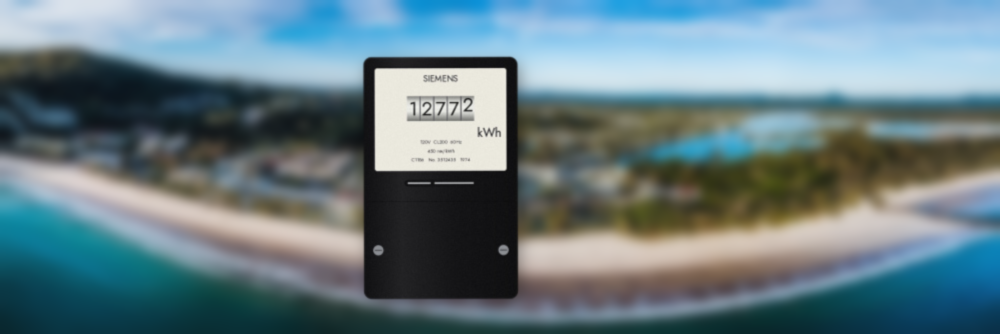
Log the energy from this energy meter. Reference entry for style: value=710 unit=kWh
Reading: value=12772 unit=kWh
